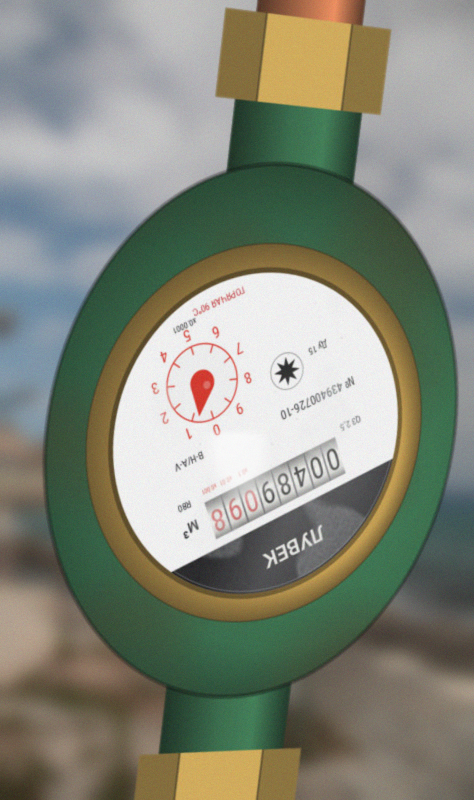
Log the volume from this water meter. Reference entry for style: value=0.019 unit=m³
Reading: value=489.0980 unit=m³
